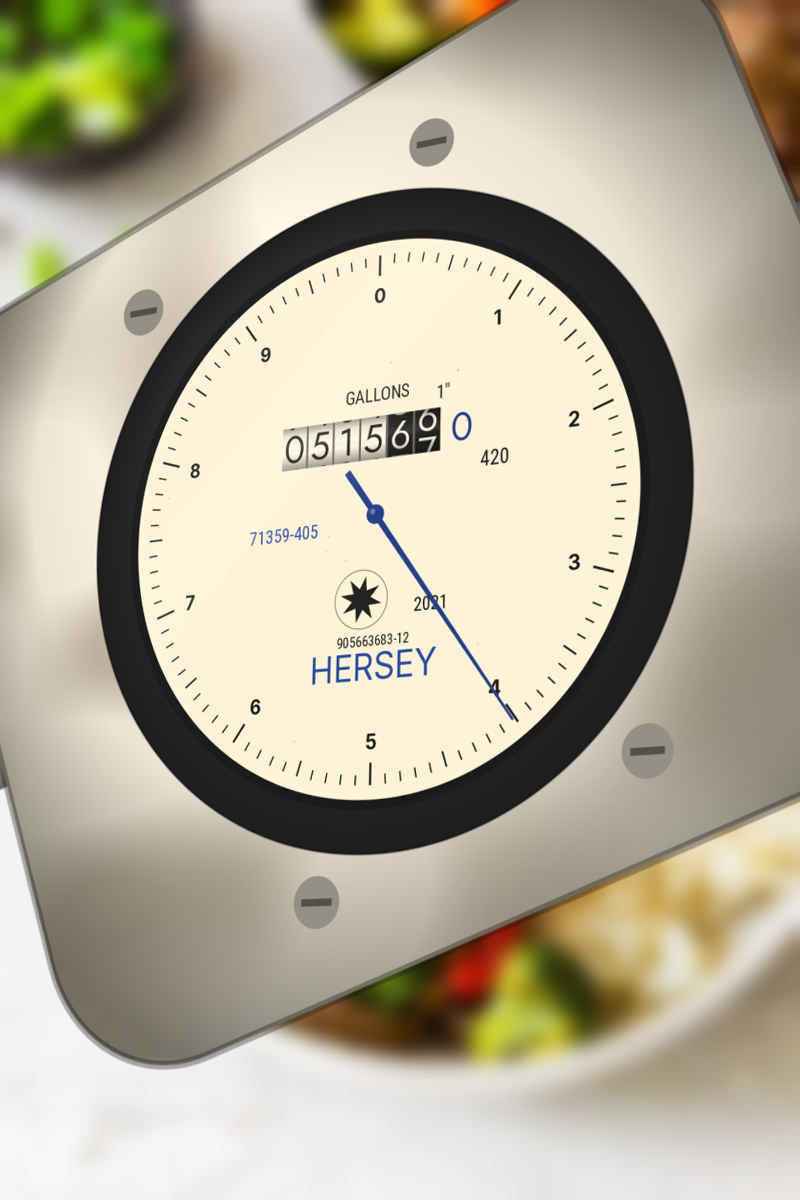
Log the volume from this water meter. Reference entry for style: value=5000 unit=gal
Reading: value=515664.0 unit=gal
